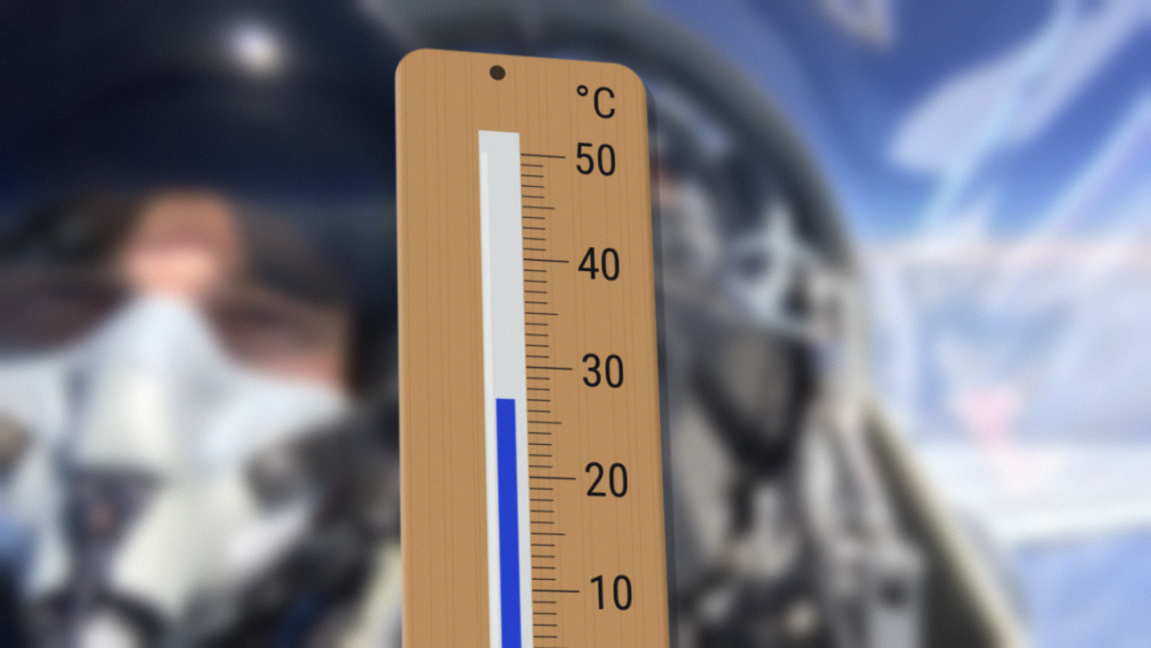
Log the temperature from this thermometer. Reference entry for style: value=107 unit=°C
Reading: value=27 unit=°C
